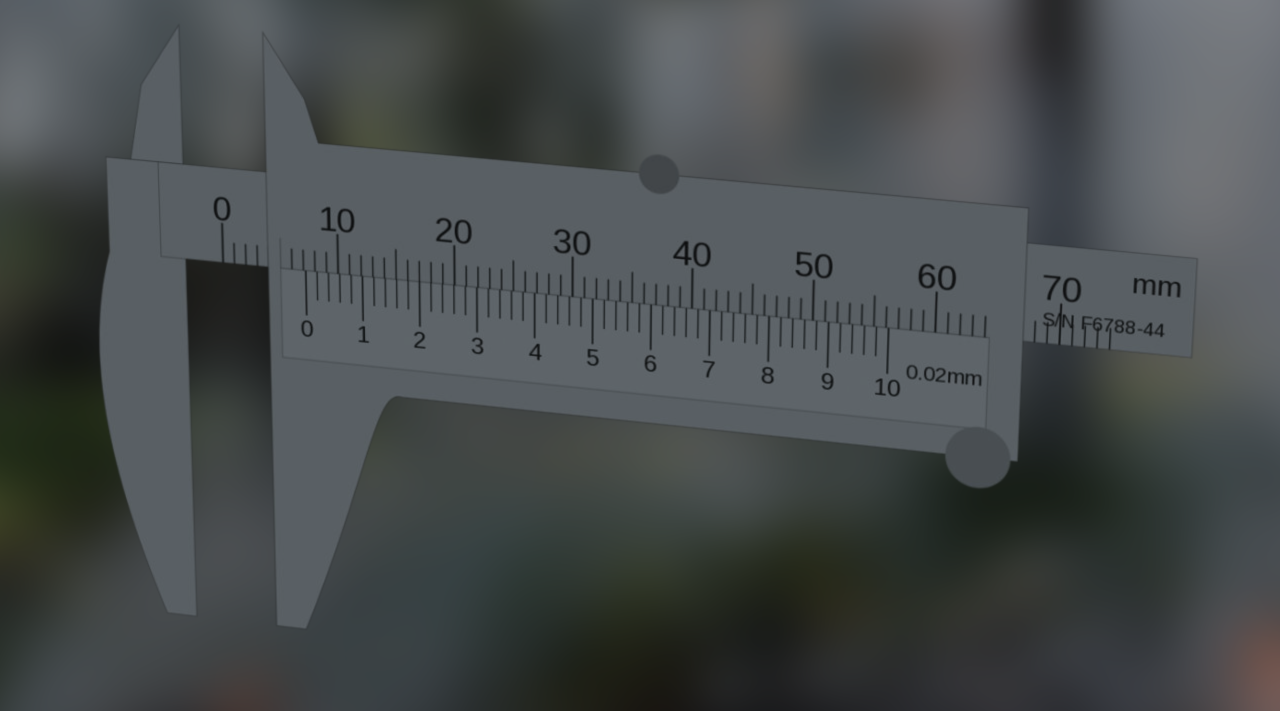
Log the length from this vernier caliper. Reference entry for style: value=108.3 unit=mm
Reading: value=7.2 unit=mm
